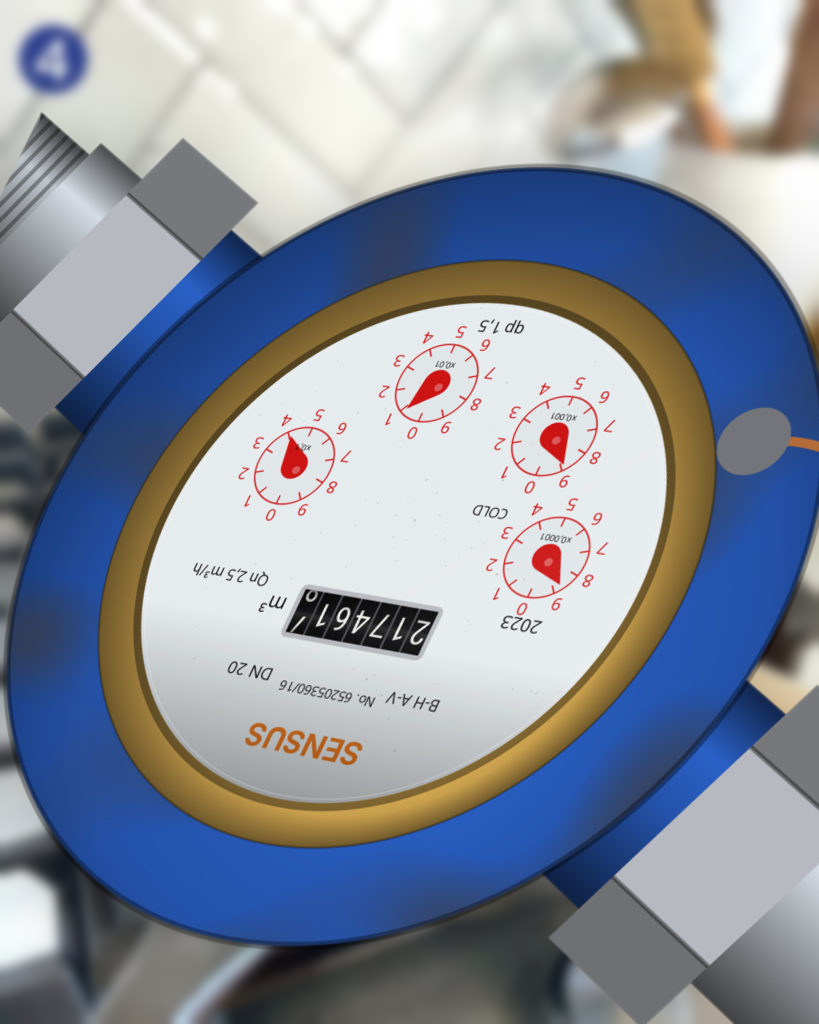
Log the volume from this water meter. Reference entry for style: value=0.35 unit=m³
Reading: value=2174617.4088 unit=m³
